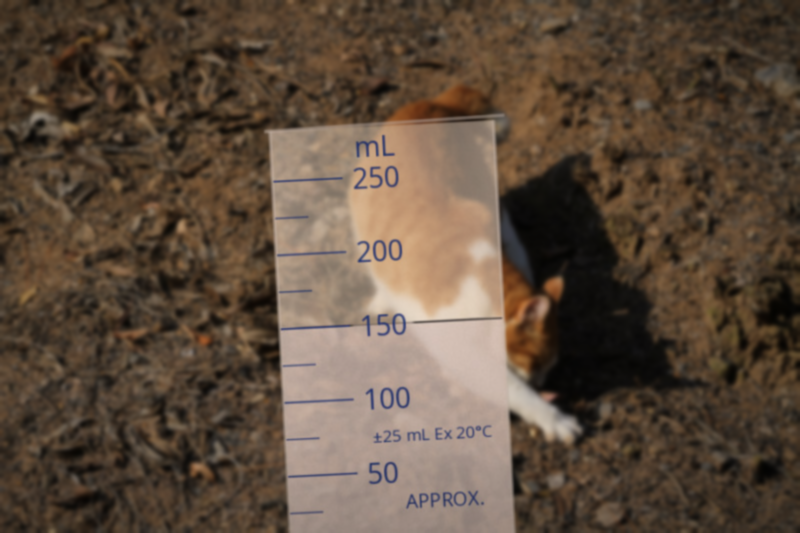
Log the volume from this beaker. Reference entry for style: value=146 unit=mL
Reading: value=150 unit=mL
